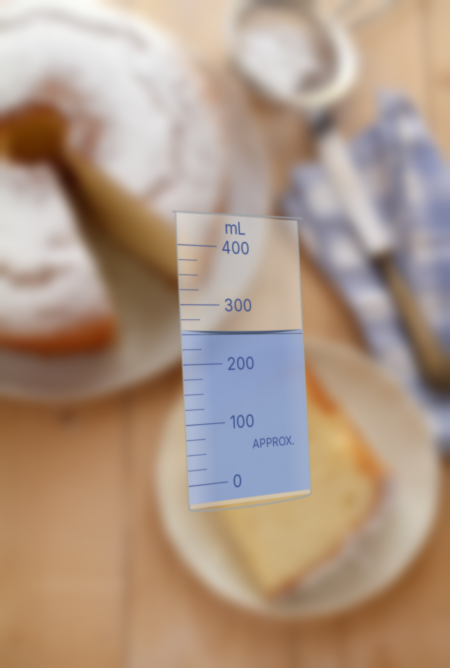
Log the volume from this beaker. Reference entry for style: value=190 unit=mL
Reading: value=250 unit=mL
